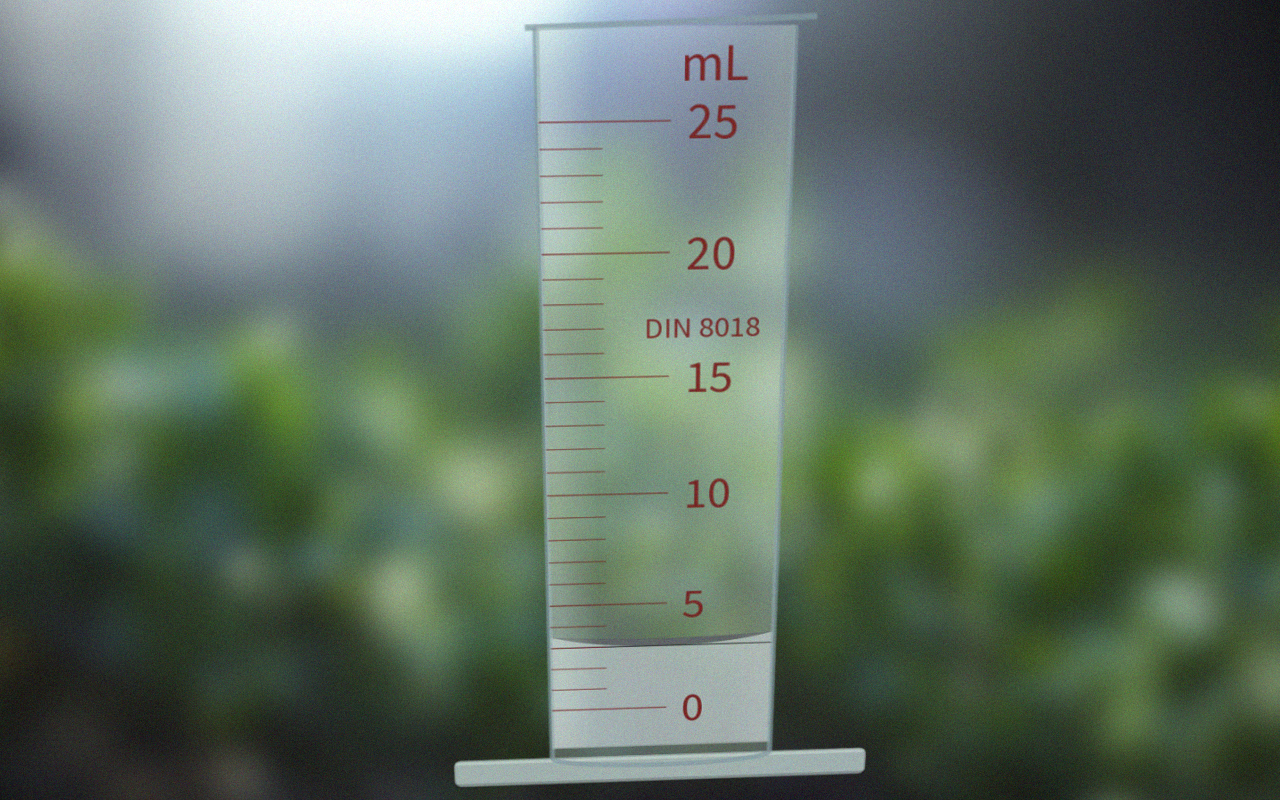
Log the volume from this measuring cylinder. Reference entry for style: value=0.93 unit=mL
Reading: value=3 unit=mL
